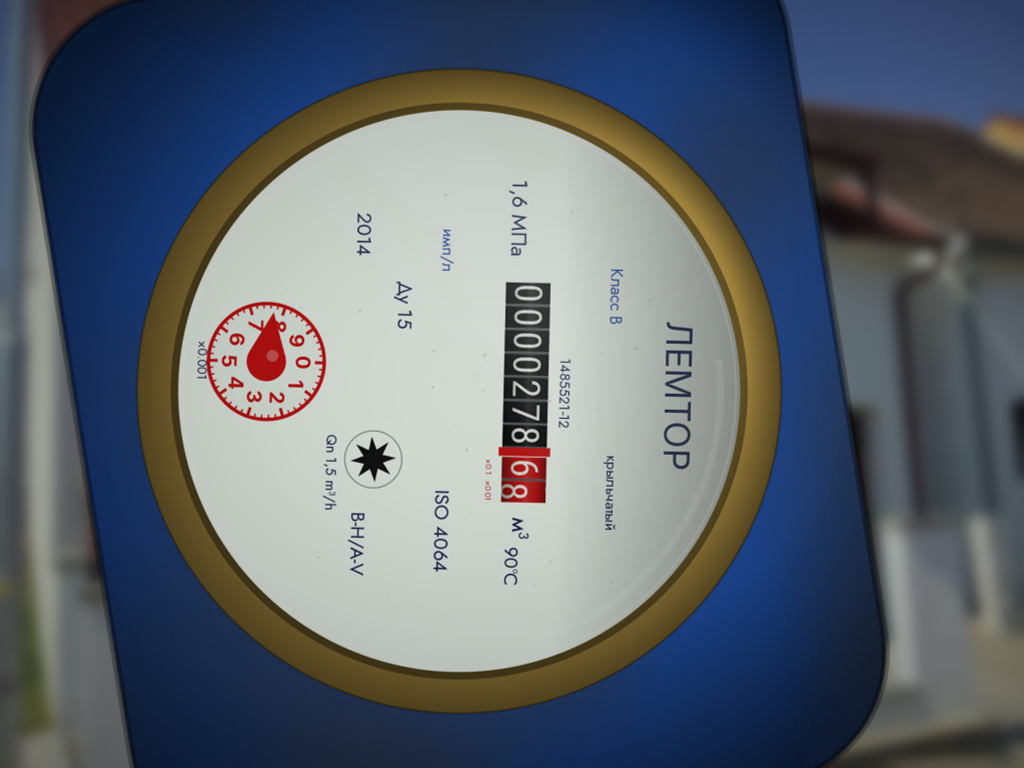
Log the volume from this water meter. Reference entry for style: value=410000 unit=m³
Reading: value=278.677 unit=m³
